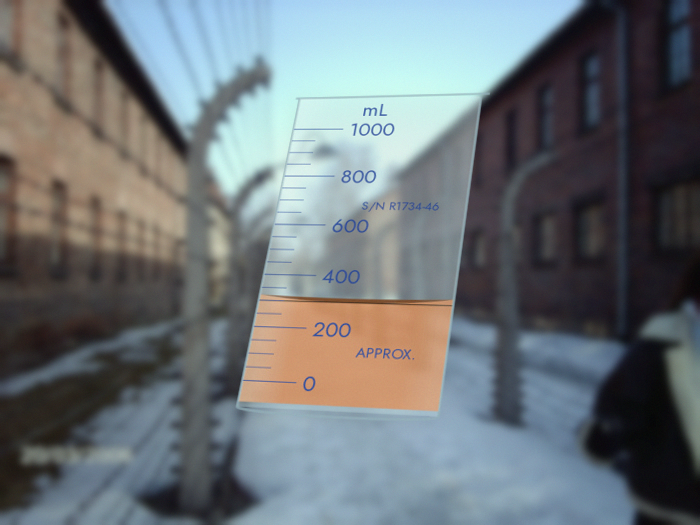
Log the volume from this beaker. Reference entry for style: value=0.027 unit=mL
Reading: value=300 unit=mL
